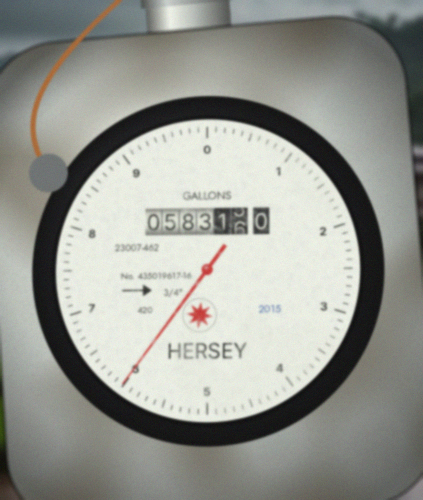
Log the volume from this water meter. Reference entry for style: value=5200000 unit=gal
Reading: value=583156.0 unit=gal
